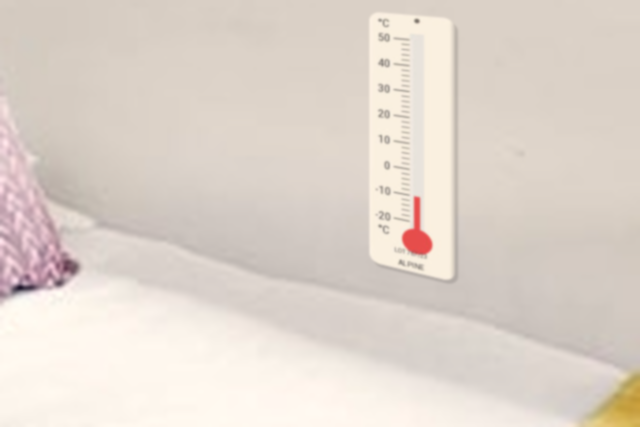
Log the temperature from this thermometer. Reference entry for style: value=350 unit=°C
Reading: value=-10 unit=°C
